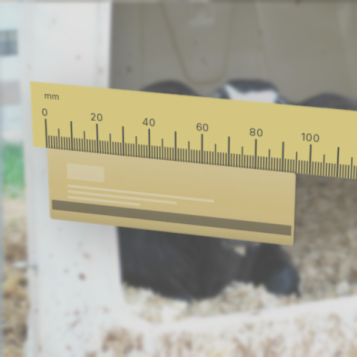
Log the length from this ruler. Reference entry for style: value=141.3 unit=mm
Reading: value=95 unit=mm
